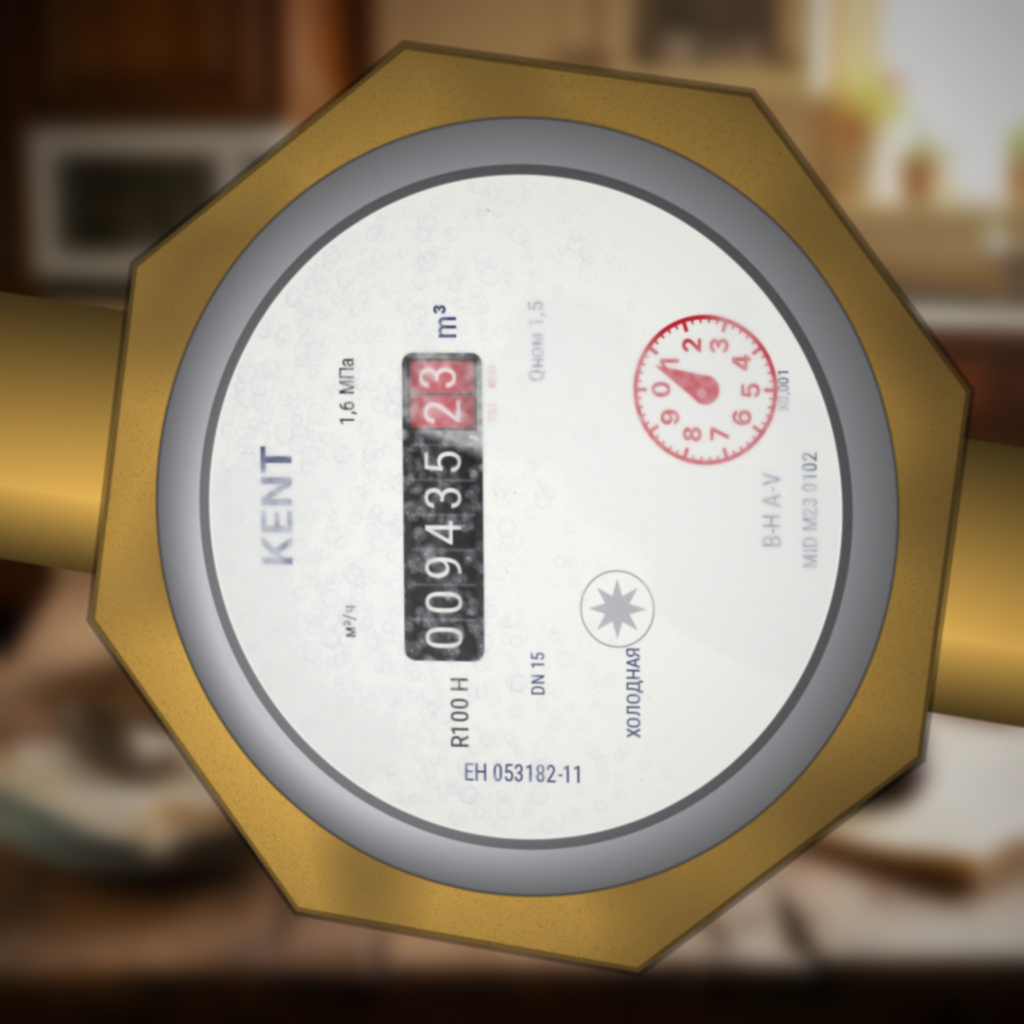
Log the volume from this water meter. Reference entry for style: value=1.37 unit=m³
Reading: value=9435.230 unit=m³
